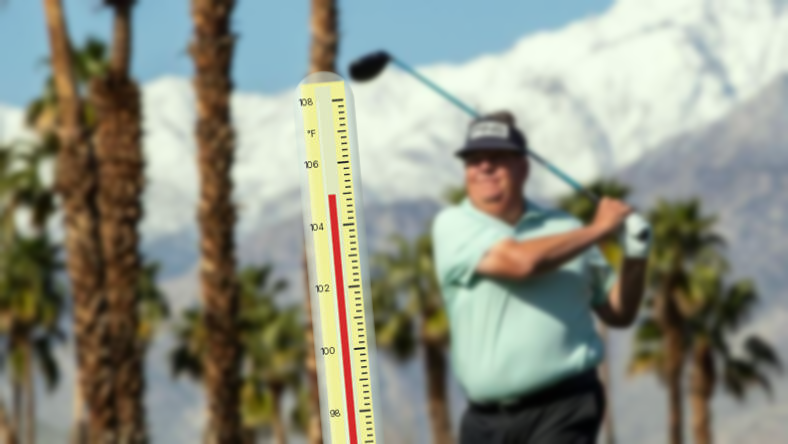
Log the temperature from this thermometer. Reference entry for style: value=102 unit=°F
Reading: value=105 unit=°F
